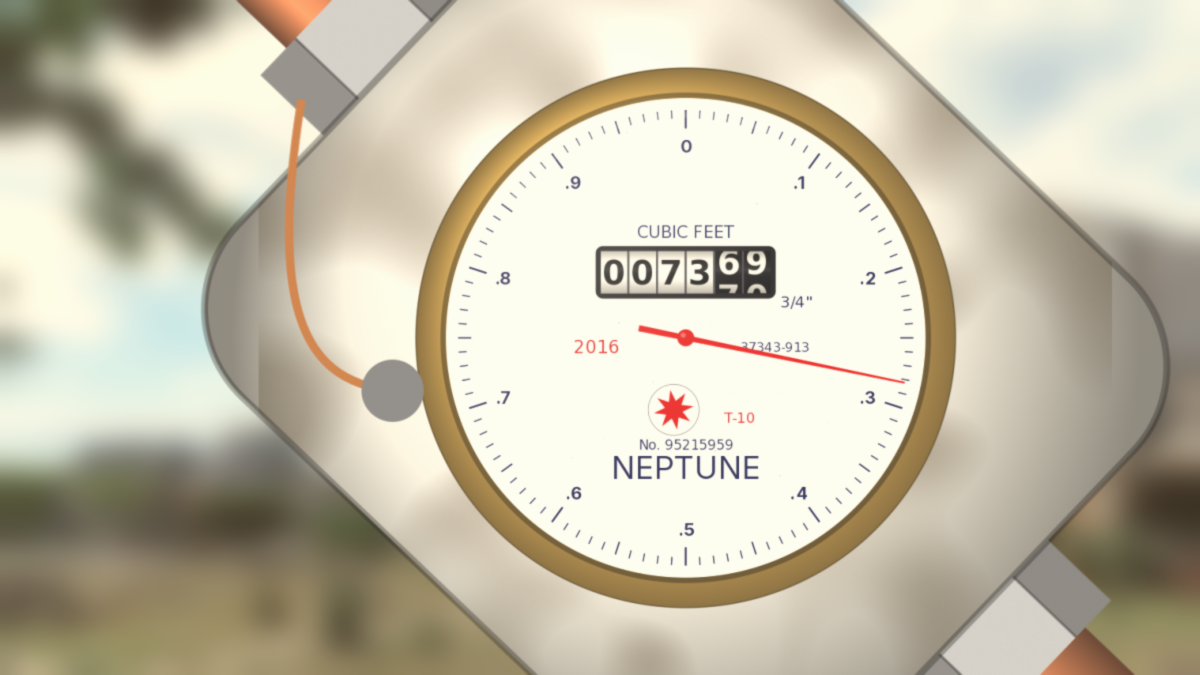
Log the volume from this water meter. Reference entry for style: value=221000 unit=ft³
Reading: value=7369.28 unit=ft³
